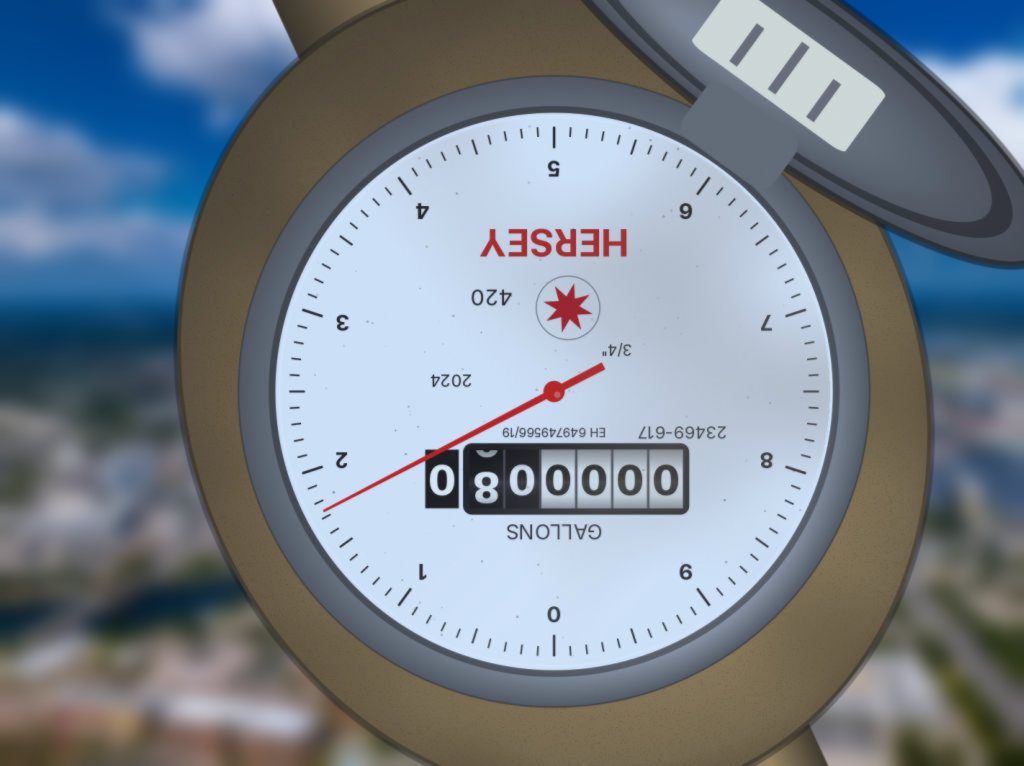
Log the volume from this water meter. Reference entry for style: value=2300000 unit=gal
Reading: value=81.7 unit=gal
